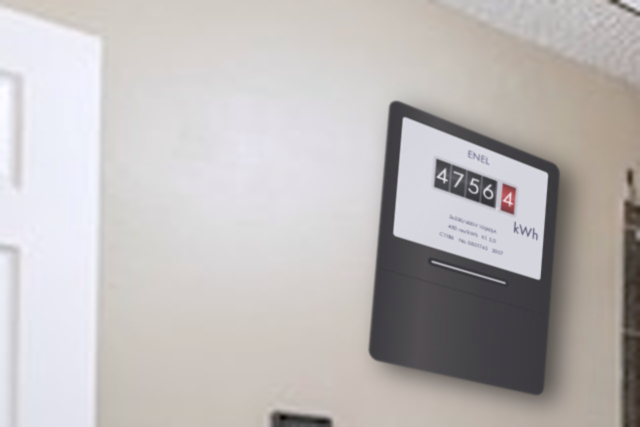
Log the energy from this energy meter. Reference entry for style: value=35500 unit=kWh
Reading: value=4756.4 unit=kWh
